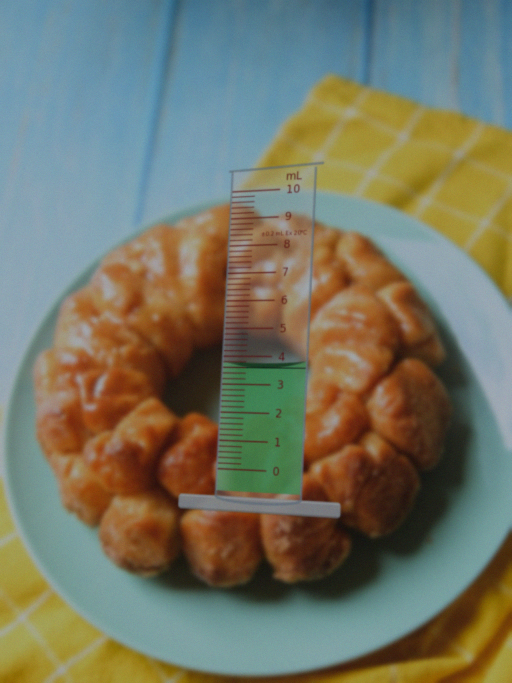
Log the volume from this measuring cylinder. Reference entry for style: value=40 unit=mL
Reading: value=3.6 unit=mL
